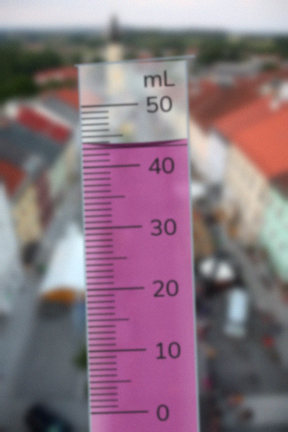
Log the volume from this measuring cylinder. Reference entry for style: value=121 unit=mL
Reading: value=43 unit=mL
